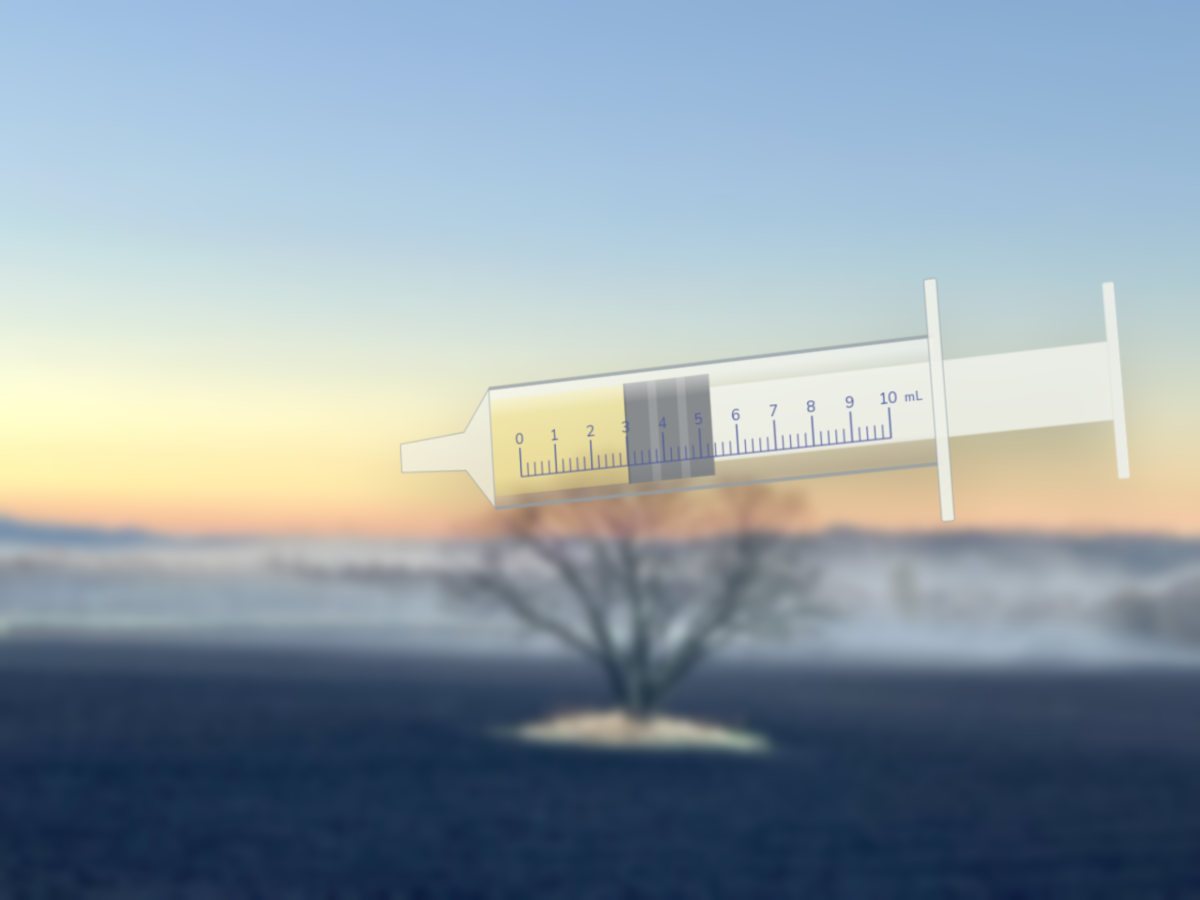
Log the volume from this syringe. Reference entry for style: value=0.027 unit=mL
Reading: value=3 unit=mL
